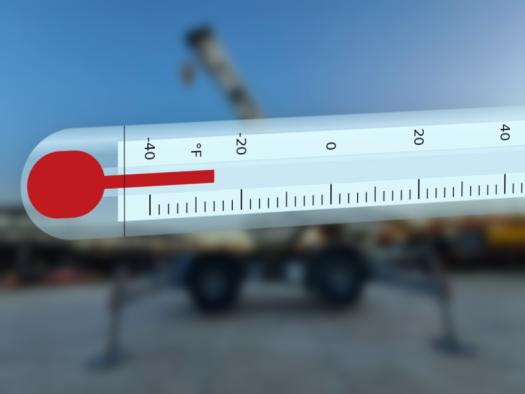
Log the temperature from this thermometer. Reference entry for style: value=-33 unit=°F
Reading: value=-26 unit=°F
